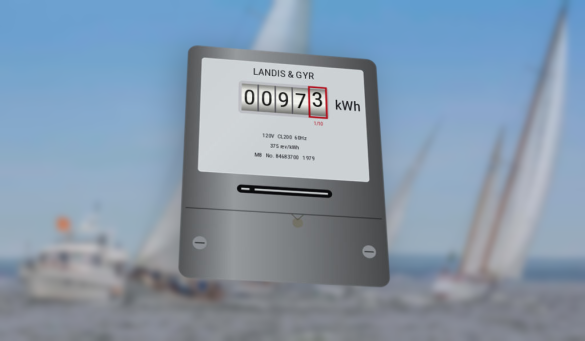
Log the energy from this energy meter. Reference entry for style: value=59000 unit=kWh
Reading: value=97.3 unit=kWh
